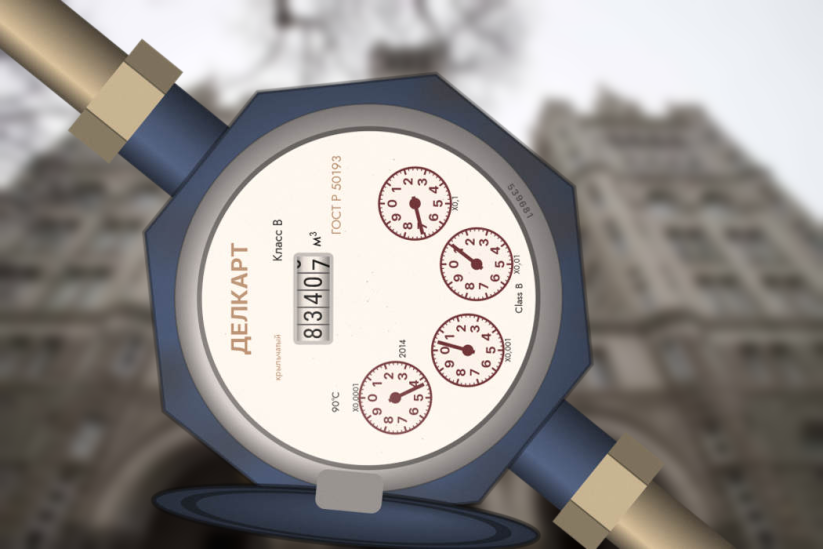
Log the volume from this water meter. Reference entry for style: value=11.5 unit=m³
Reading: value=83406.7104 unit=m³
